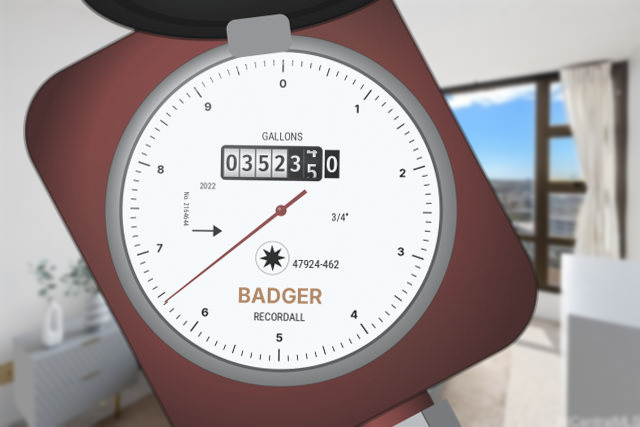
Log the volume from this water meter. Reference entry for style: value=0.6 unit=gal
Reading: value=352346.4 unit=gal
